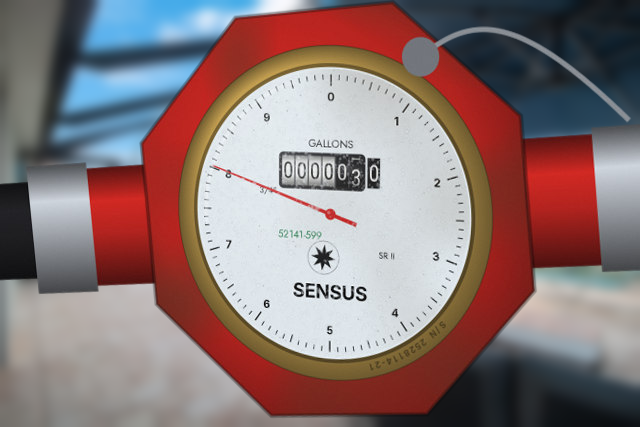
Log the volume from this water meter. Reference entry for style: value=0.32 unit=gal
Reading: value=28.0 unit=gal
